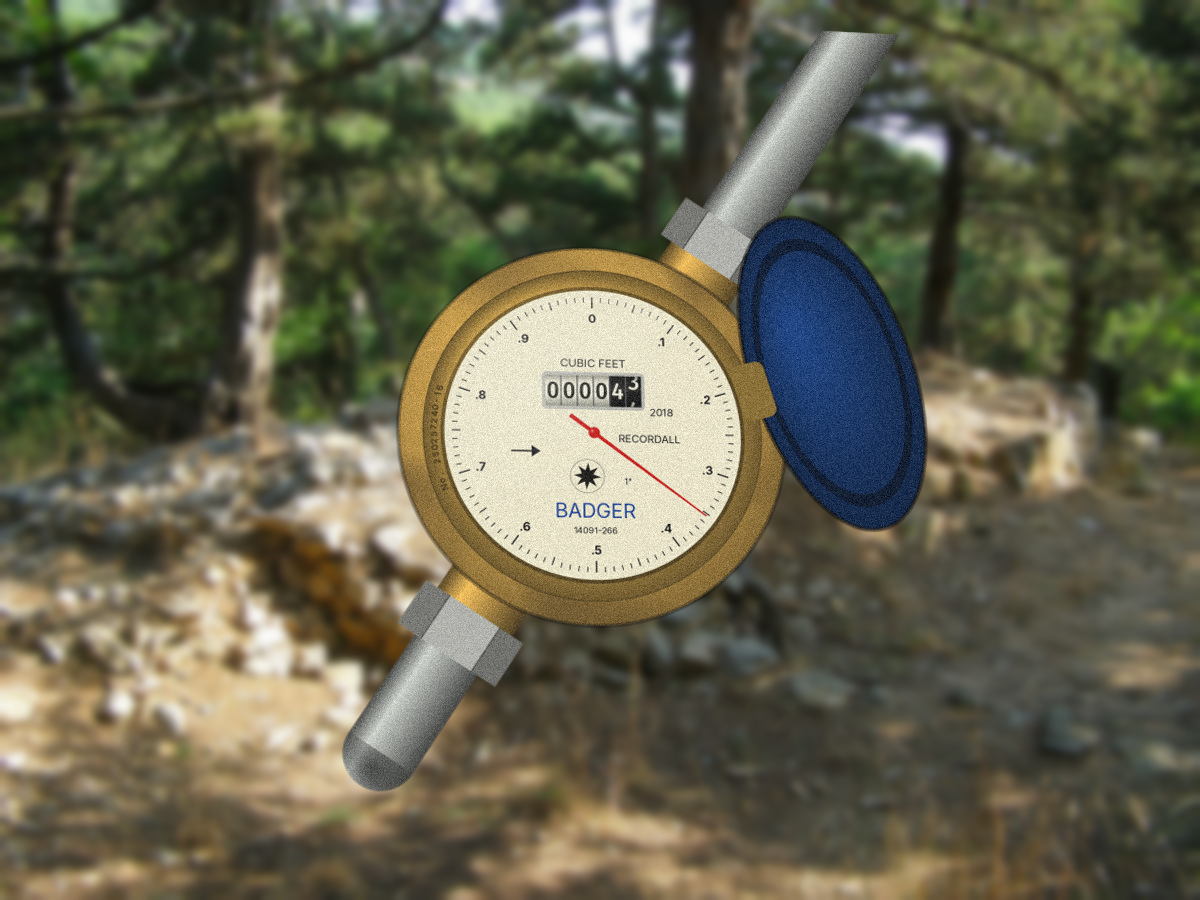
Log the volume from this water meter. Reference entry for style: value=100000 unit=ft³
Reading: value=43.35 unit=ft³
